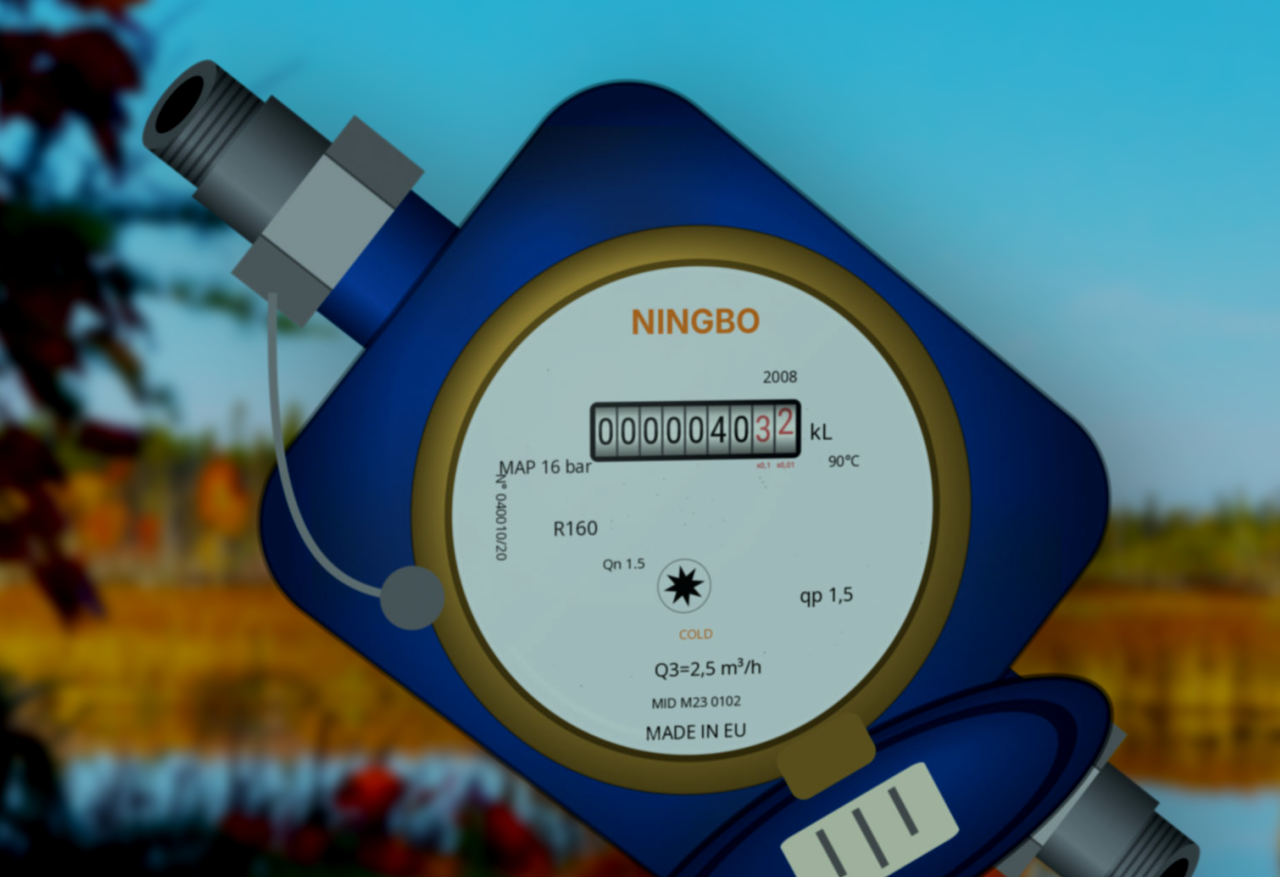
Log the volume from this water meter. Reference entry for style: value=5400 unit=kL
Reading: value=40.32 unit=kL
